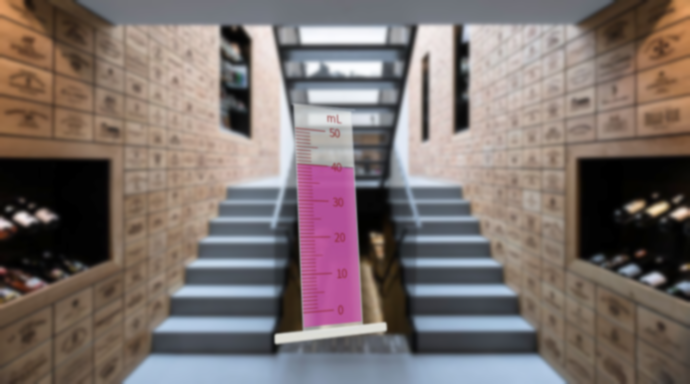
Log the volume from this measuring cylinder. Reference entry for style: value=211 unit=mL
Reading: value=40 unit=mL
